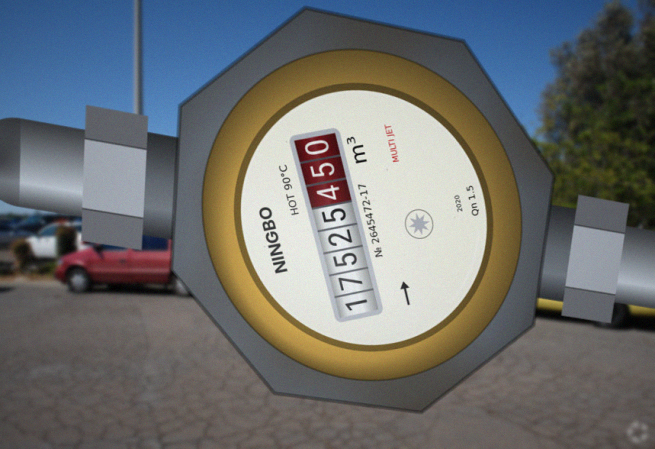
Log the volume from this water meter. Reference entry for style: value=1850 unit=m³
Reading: value=17525.450 unit=m³
